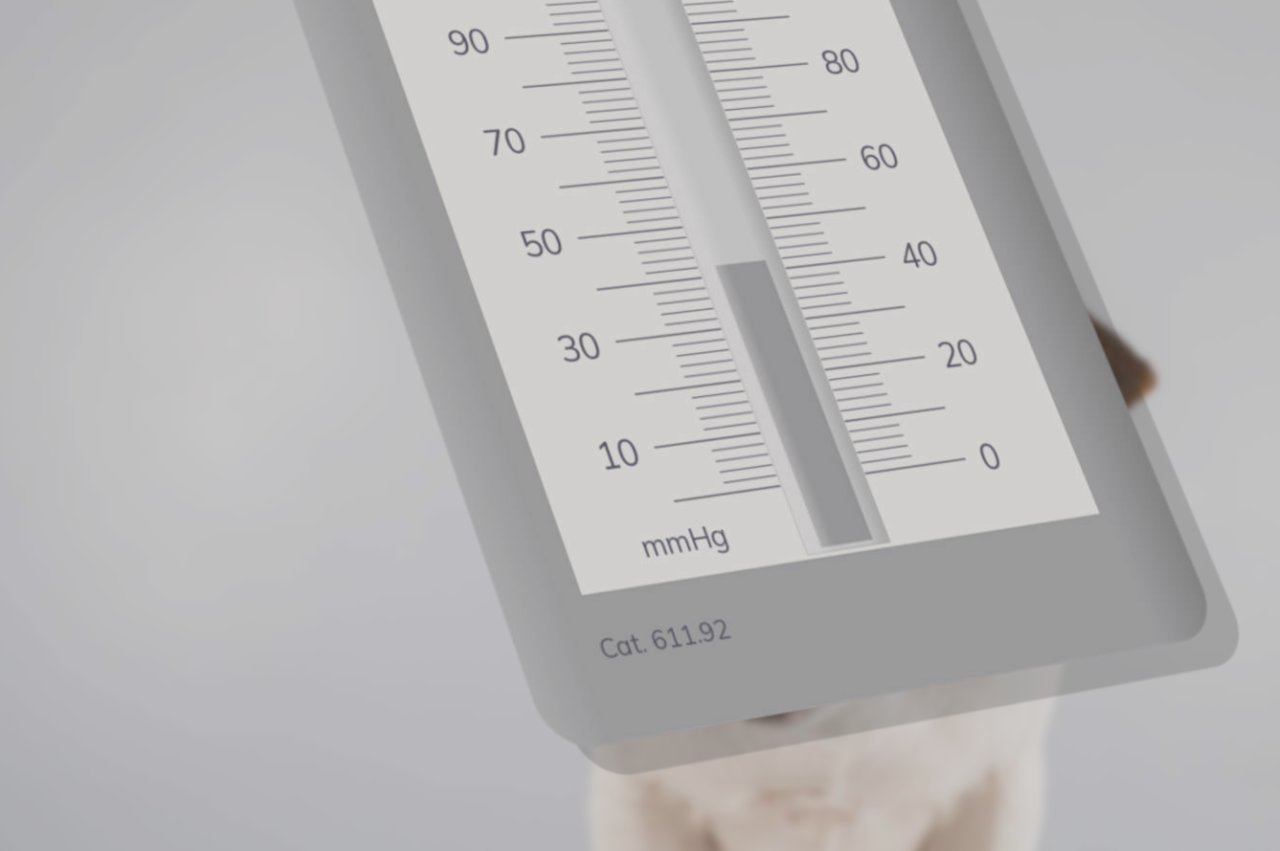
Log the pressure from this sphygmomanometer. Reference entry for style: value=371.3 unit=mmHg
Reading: value=42 unit=mmHg
